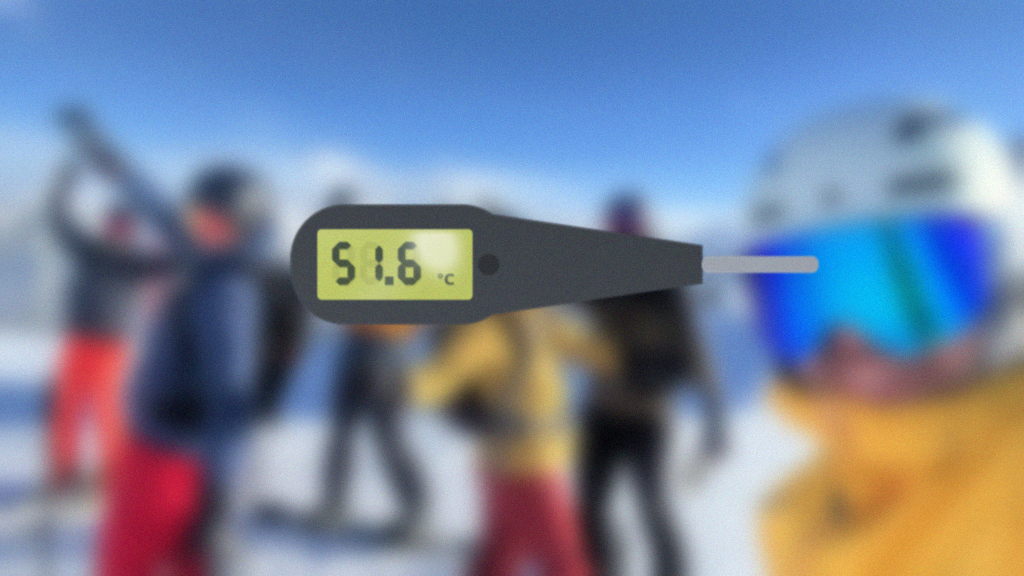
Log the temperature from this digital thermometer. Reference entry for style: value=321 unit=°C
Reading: value=51.6 unit=°C
